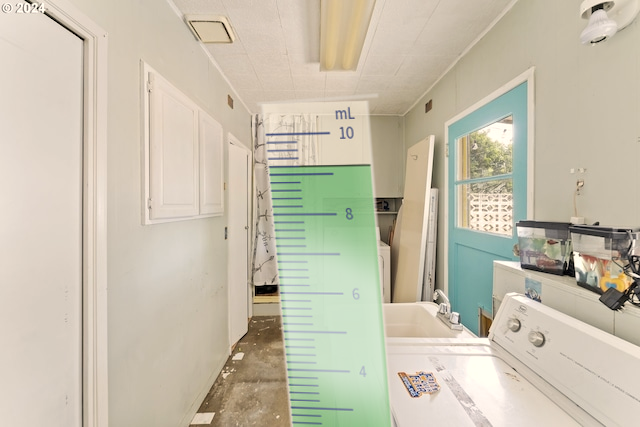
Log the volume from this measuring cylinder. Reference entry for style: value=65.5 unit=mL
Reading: value=9.2 unit=mL
